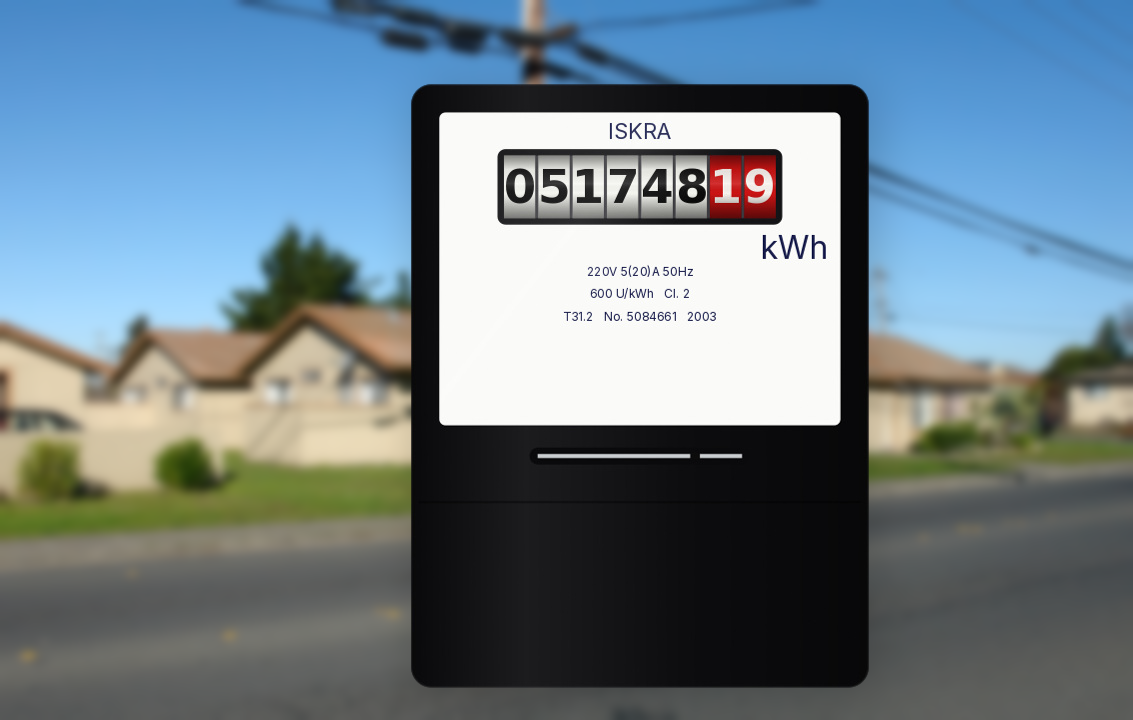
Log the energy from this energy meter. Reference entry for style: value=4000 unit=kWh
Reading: value=51748.19 unit=kWh
